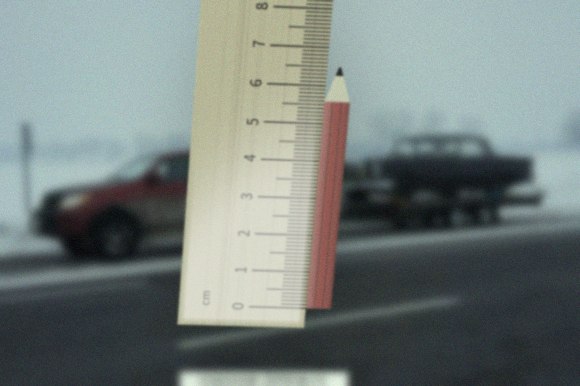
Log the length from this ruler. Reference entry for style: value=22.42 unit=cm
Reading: value=6.5 unit=cm
